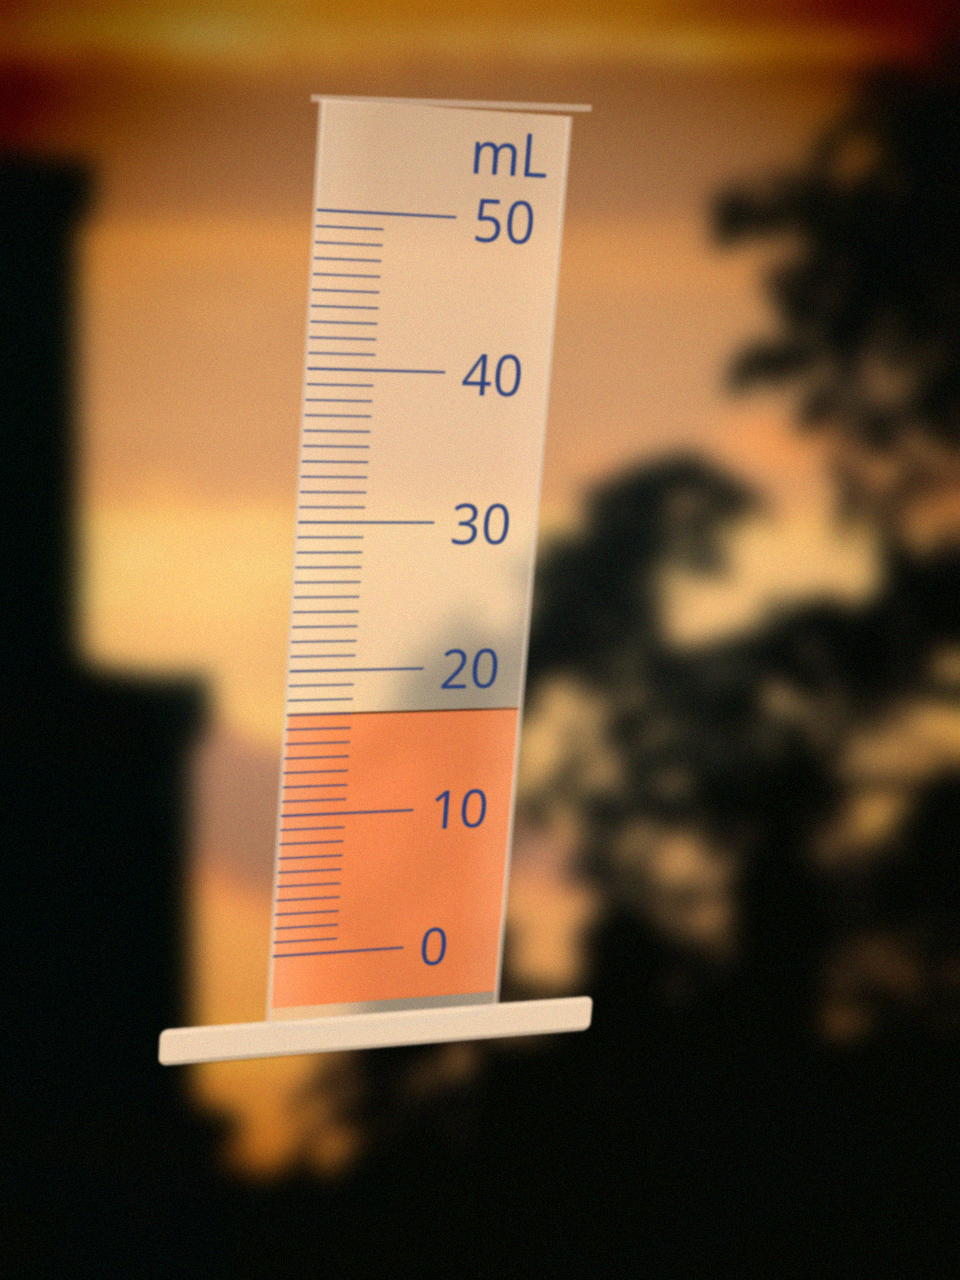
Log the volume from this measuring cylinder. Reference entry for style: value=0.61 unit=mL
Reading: value=17 unit=mL
